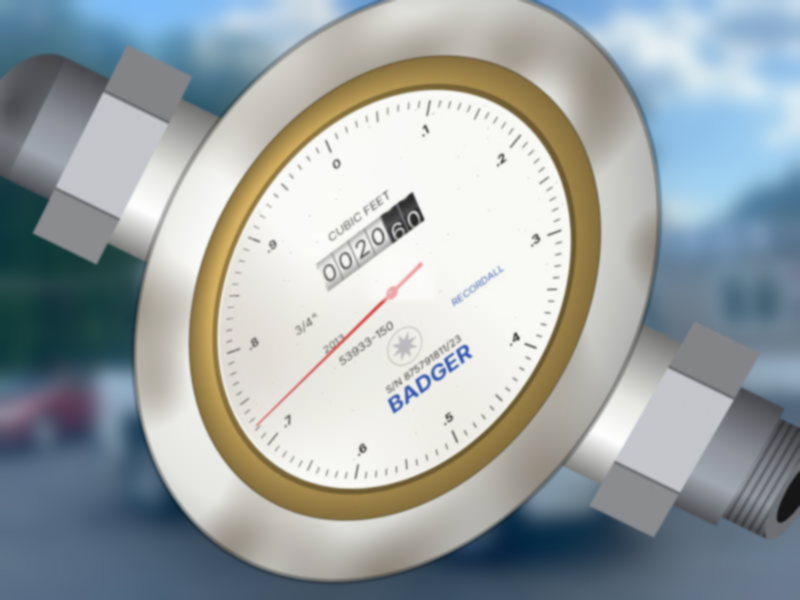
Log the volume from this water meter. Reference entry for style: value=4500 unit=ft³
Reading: value=2059.72 unit=ft³
